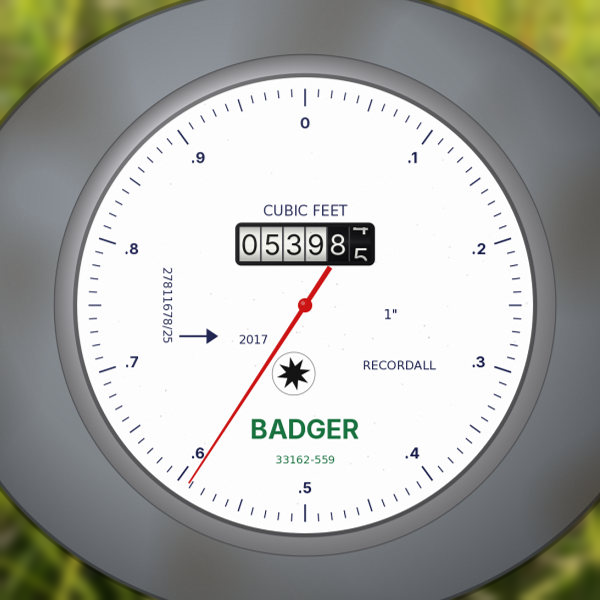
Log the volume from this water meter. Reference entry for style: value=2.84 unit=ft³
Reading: value=53984.59 unit=ft³
